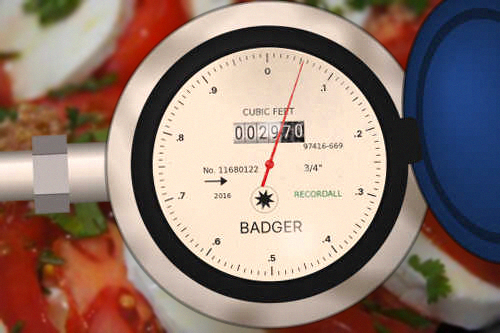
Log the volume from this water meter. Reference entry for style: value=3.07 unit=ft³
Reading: value=2970.05 unit=ft³
